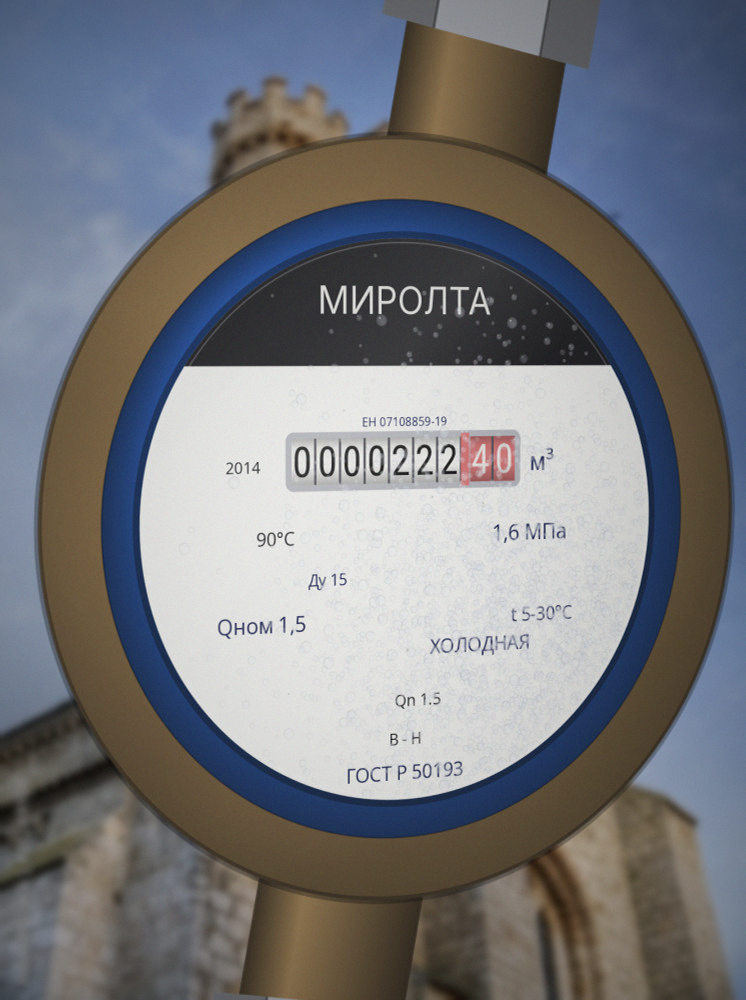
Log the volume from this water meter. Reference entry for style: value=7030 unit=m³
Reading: value=222.40 unit=m³
